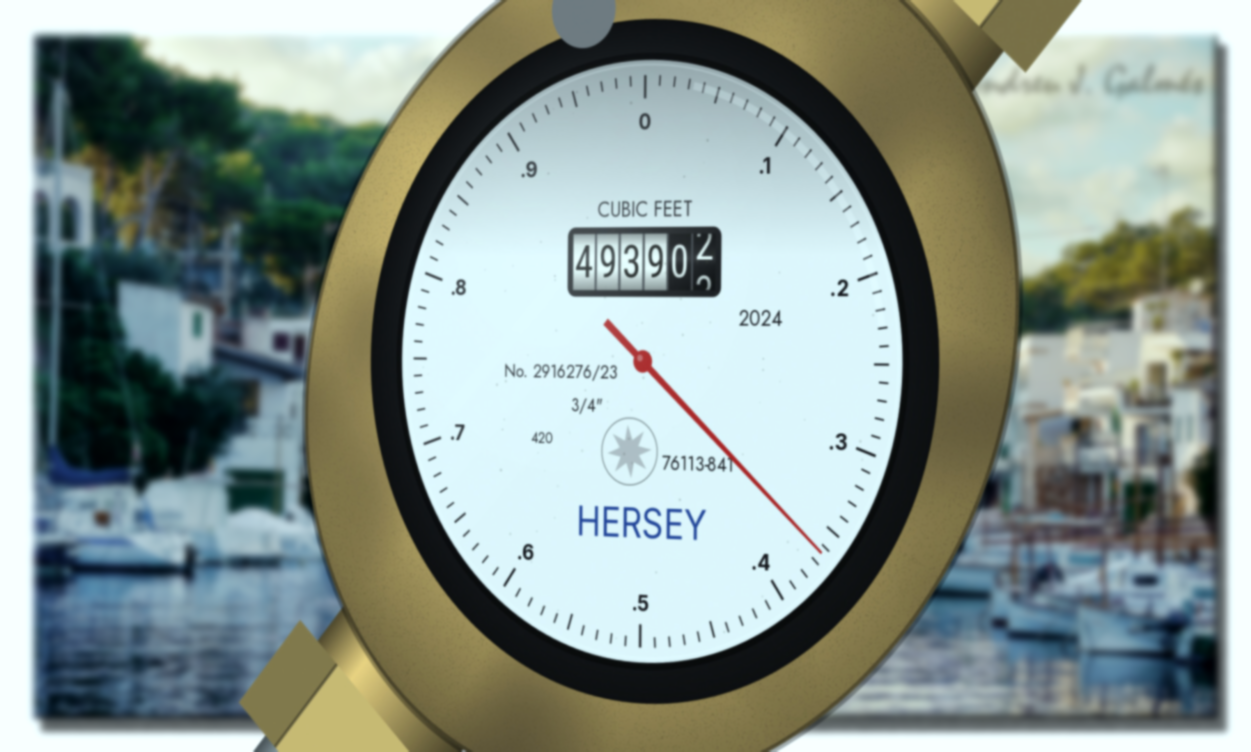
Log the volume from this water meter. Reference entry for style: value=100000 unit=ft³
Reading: value=493902.36 unit=ft³
